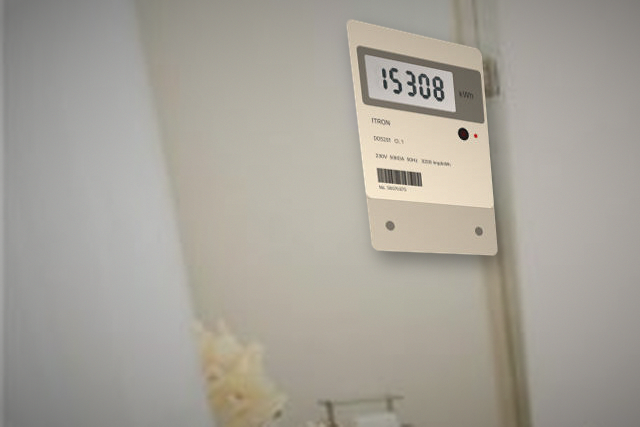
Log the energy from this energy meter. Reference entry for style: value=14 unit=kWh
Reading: value=15308 unit=kWh
